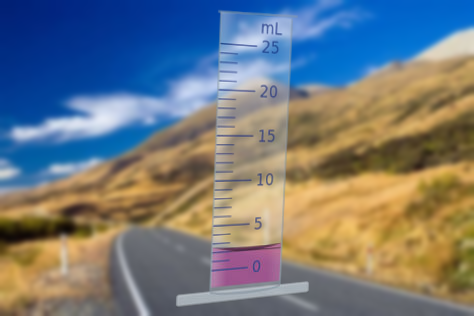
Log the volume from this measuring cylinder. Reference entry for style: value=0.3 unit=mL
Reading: value=2 unit=mL
